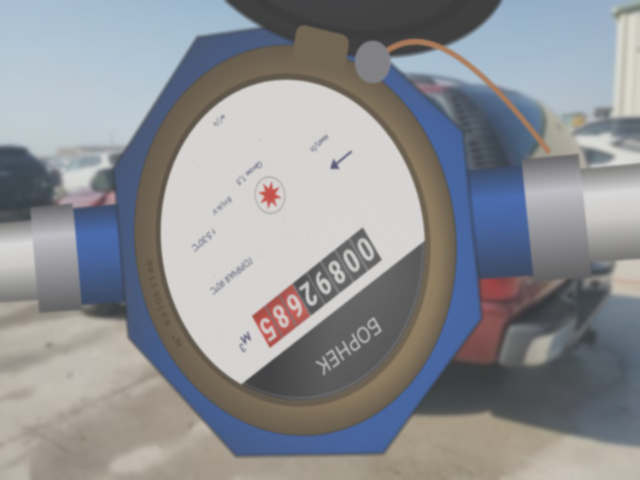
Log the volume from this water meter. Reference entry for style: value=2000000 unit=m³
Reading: value=892.685 unit=m³
